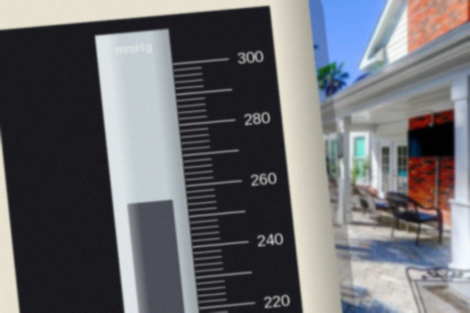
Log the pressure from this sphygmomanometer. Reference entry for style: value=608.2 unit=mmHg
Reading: value=256 unit=mmHg
